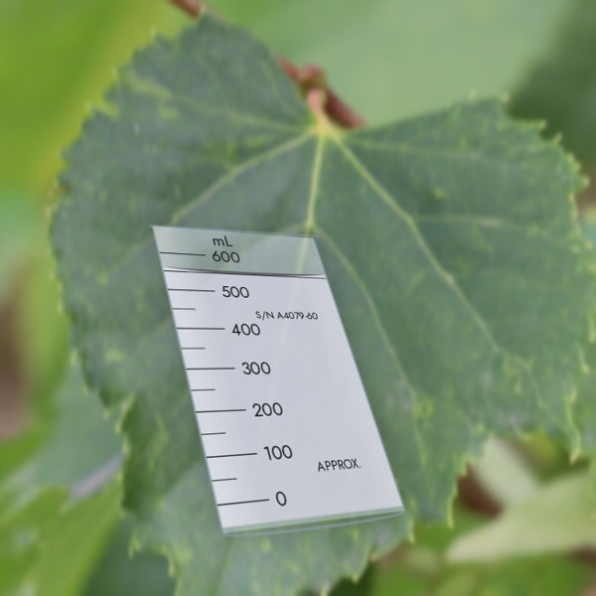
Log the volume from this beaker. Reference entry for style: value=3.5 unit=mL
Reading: value=550 unit=mL
